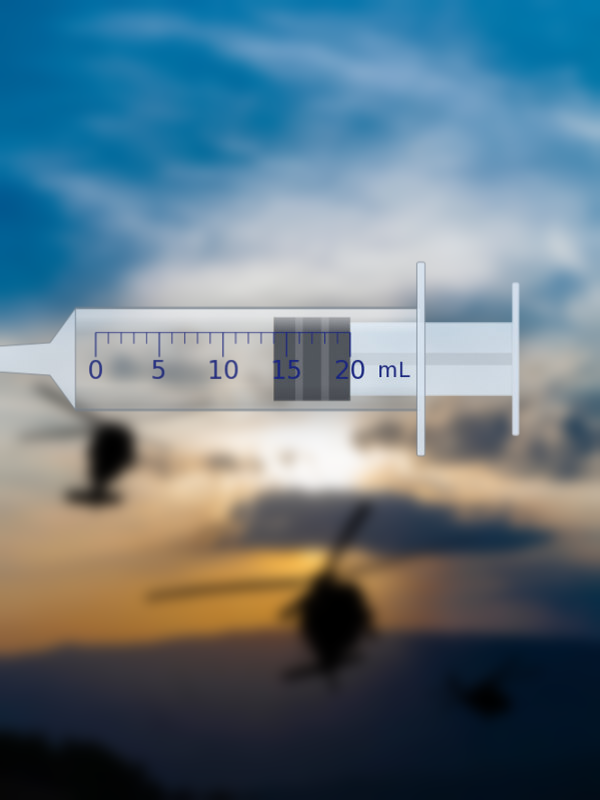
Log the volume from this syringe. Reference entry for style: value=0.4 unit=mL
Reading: value=14 unit=mL
